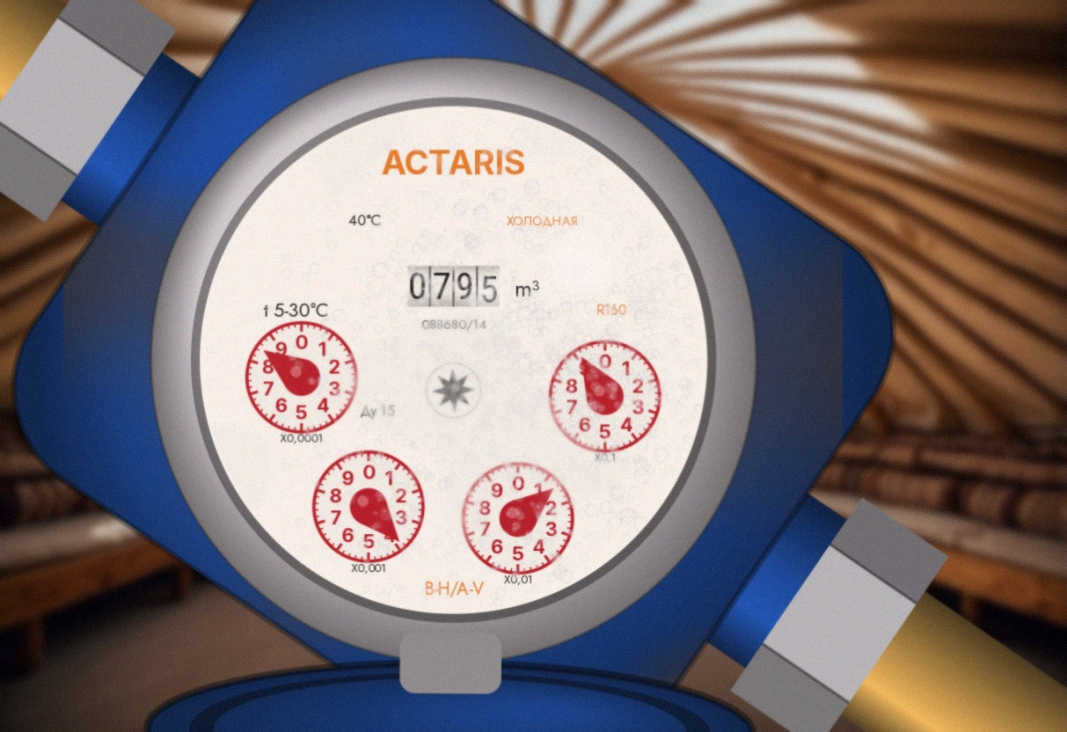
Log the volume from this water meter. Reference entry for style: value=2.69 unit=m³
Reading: value=794.9138 unit=m³
